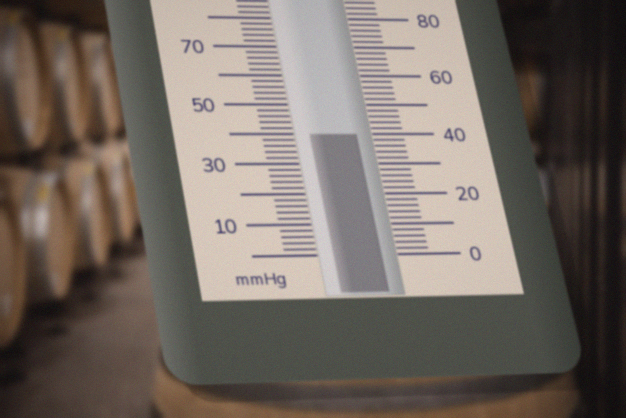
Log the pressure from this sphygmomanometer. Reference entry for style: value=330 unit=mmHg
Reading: value=40 unit=mmHg
